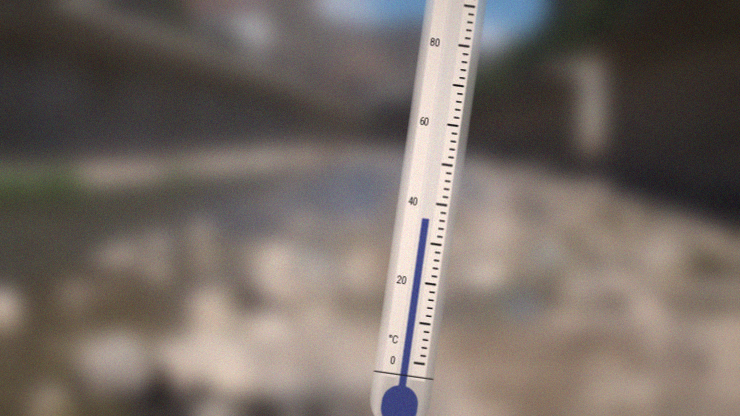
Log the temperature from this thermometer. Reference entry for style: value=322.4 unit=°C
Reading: value=36 unit=°C
